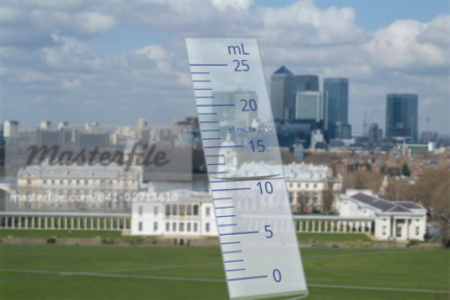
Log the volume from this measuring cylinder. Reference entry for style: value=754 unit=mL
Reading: value=11 unit=mL
